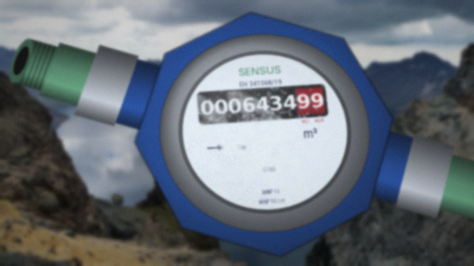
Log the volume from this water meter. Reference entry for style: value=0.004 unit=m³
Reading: value=6434.99 unit=m³
